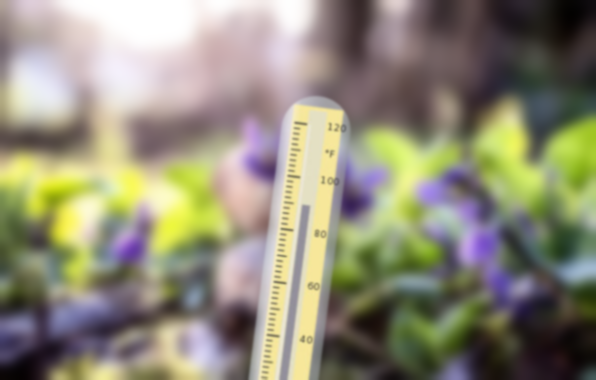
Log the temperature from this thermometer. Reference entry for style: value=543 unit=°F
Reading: value=90 unit=°F
